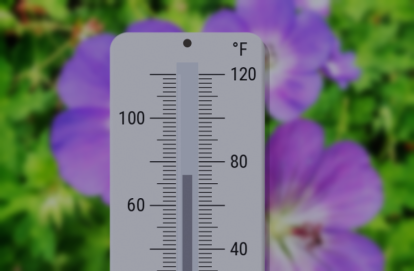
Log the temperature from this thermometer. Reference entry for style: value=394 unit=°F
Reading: value=74 unit=°F
